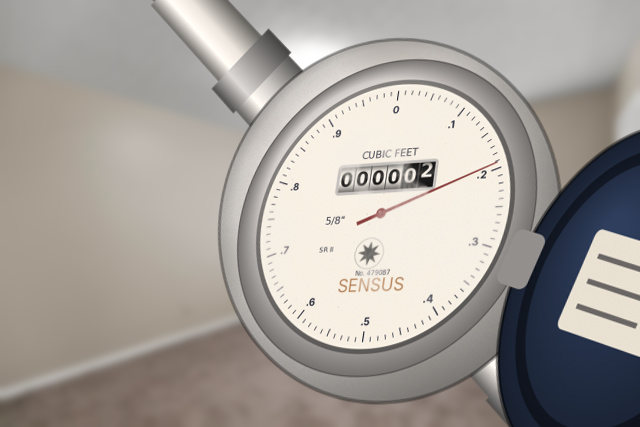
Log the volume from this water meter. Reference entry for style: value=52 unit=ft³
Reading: value=2.19 unit=ft³
